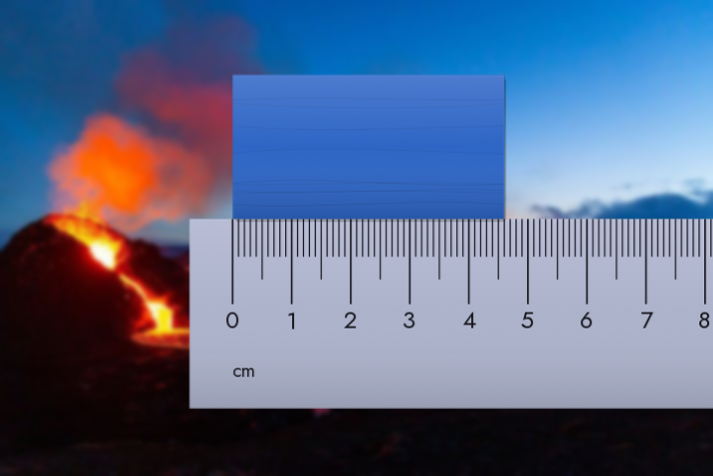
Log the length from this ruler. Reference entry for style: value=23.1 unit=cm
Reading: value=4.6 unit=cm
